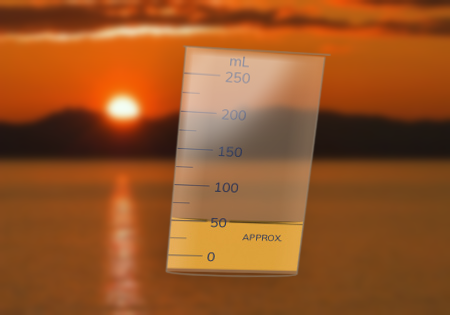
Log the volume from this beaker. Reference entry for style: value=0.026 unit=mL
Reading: value=50 unit=mL
